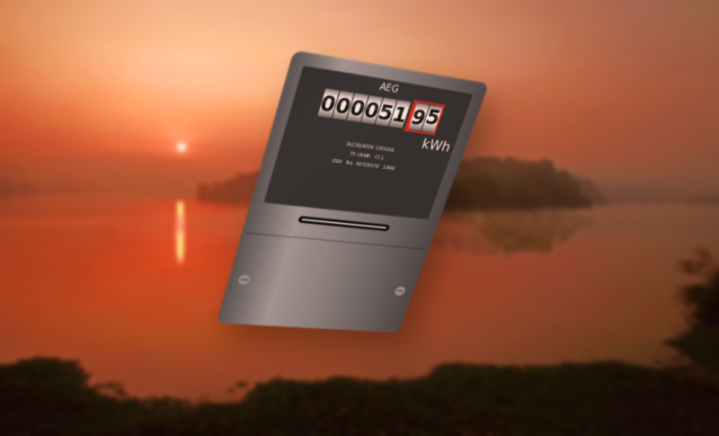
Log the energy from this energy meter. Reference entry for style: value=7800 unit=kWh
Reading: value=51.95 unit=kWh
